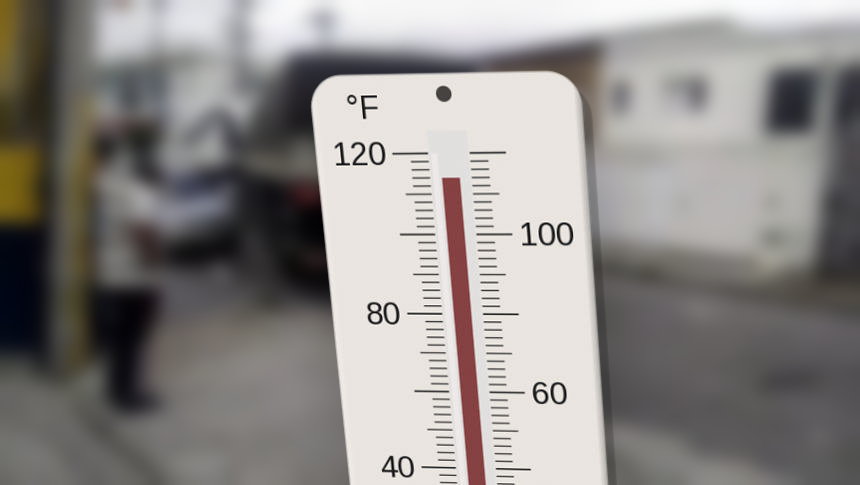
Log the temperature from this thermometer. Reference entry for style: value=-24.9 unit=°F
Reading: value=114 unit=°F
